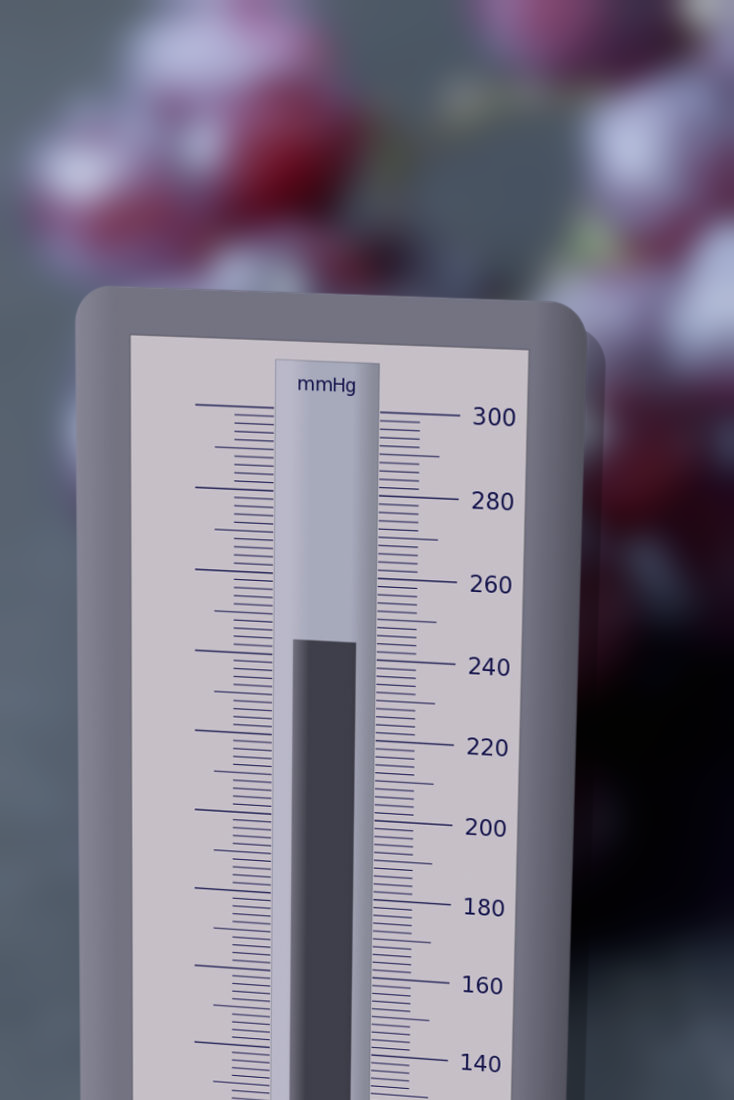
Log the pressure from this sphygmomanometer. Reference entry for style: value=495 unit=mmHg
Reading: value=244 unit=mmHg
